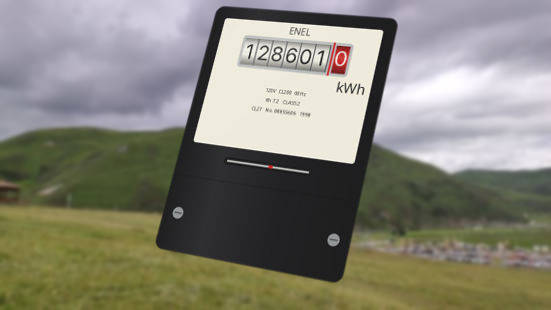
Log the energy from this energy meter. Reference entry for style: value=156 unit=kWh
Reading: value=128601.0 unit=kWh
